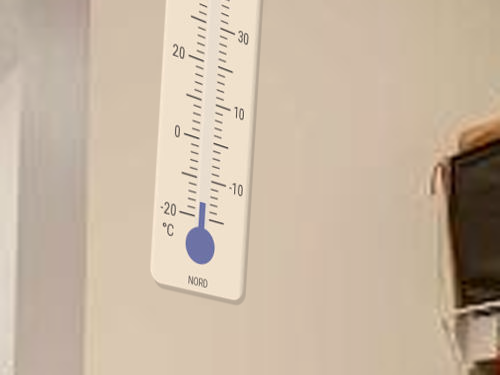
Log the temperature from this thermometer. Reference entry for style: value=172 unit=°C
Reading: value=-16 unit=°C
